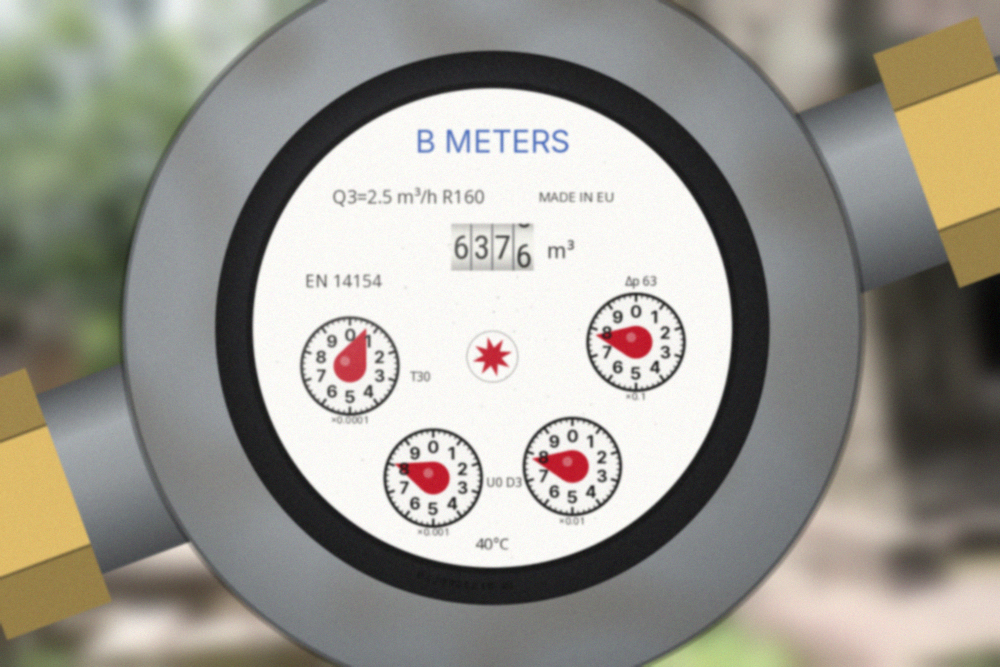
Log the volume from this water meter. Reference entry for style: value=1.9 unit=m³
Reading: value=6375.7780 unit=m³
